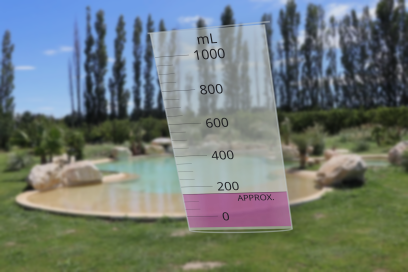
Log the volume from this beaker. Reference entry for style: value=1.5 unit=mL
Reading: value=150 unit=mL
